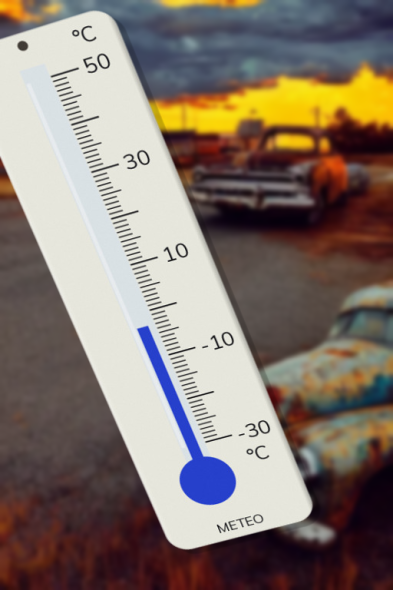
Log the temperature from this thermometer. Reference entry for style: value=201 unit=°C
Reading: value=-3 unit=°C
